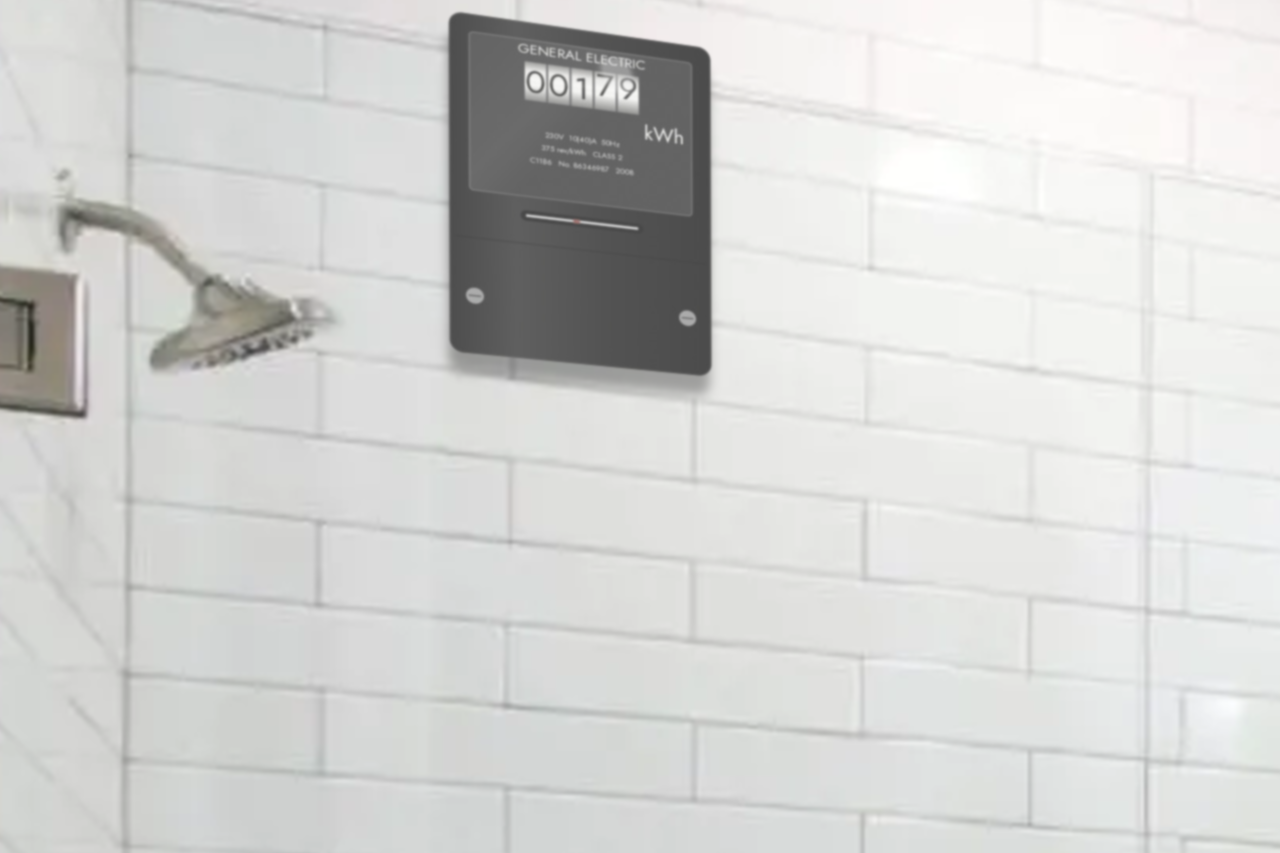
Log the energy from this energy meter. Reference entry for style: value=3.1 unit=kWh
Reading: value=179 unit=kWh
